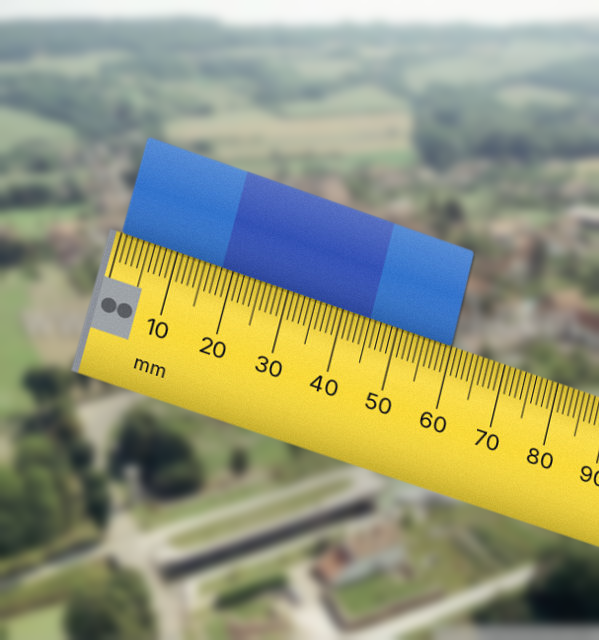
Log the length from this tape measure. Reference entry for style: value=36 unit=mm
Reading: value=60 unit=mm
